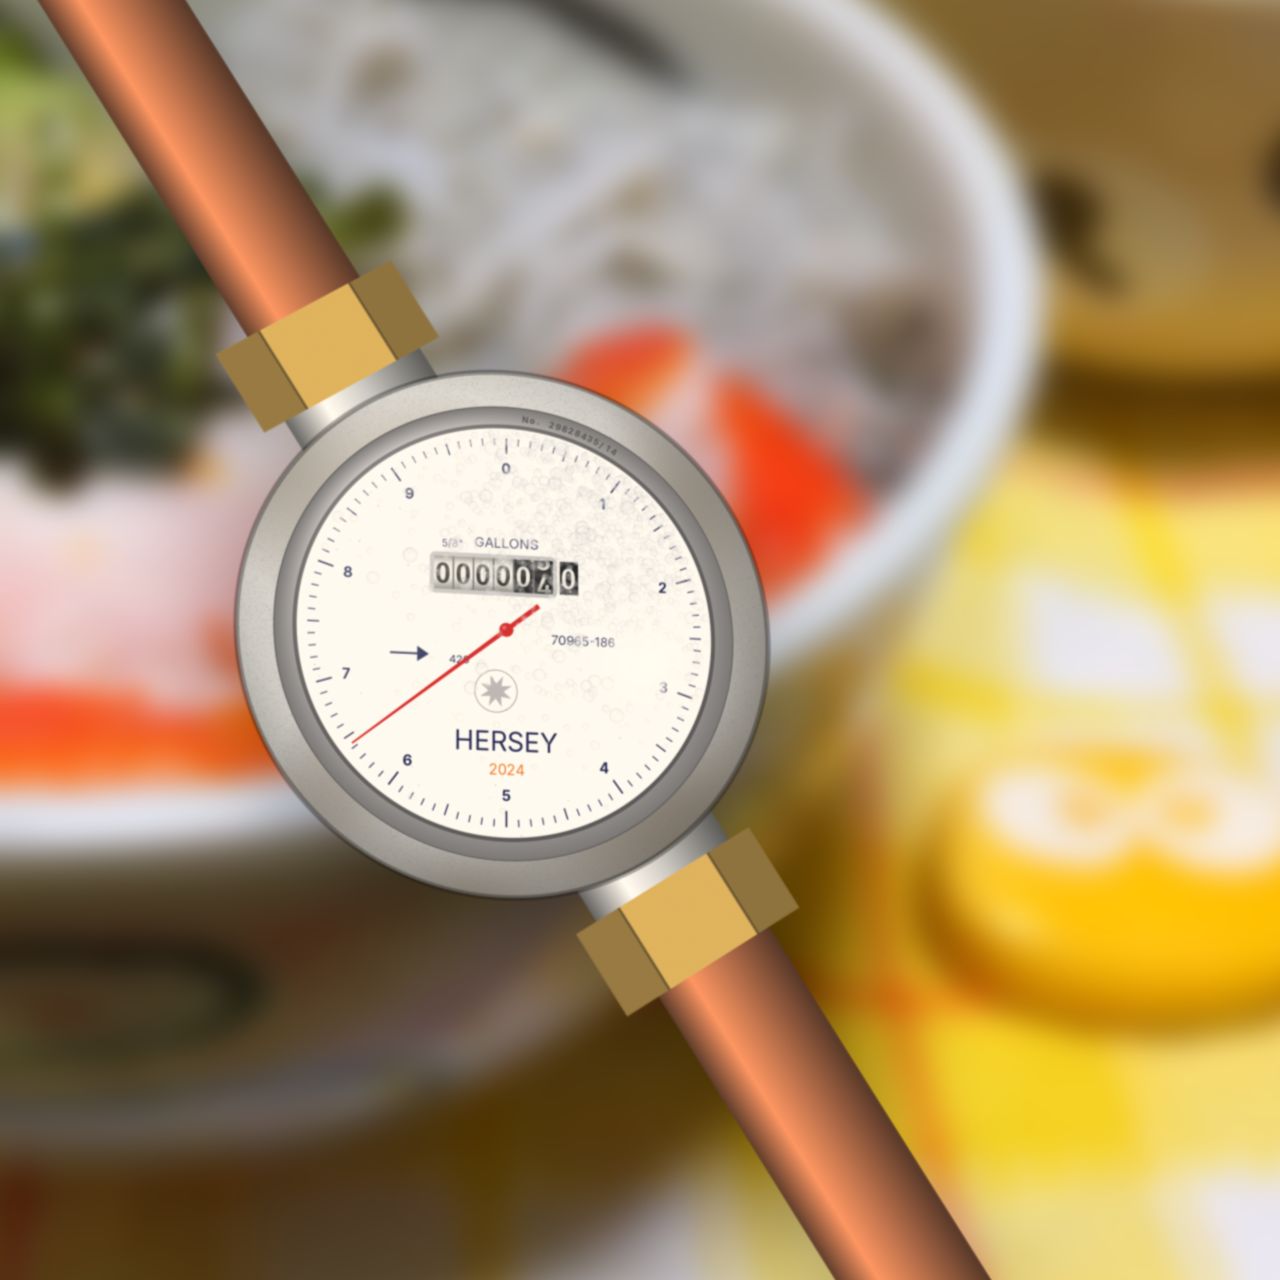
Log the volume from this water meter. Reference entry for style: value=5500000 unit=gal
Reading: value=36.4 unit=gal
